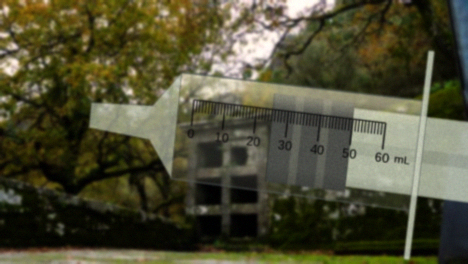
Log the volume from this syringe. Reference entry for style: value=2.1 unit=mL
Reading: value=25 unit=mL
